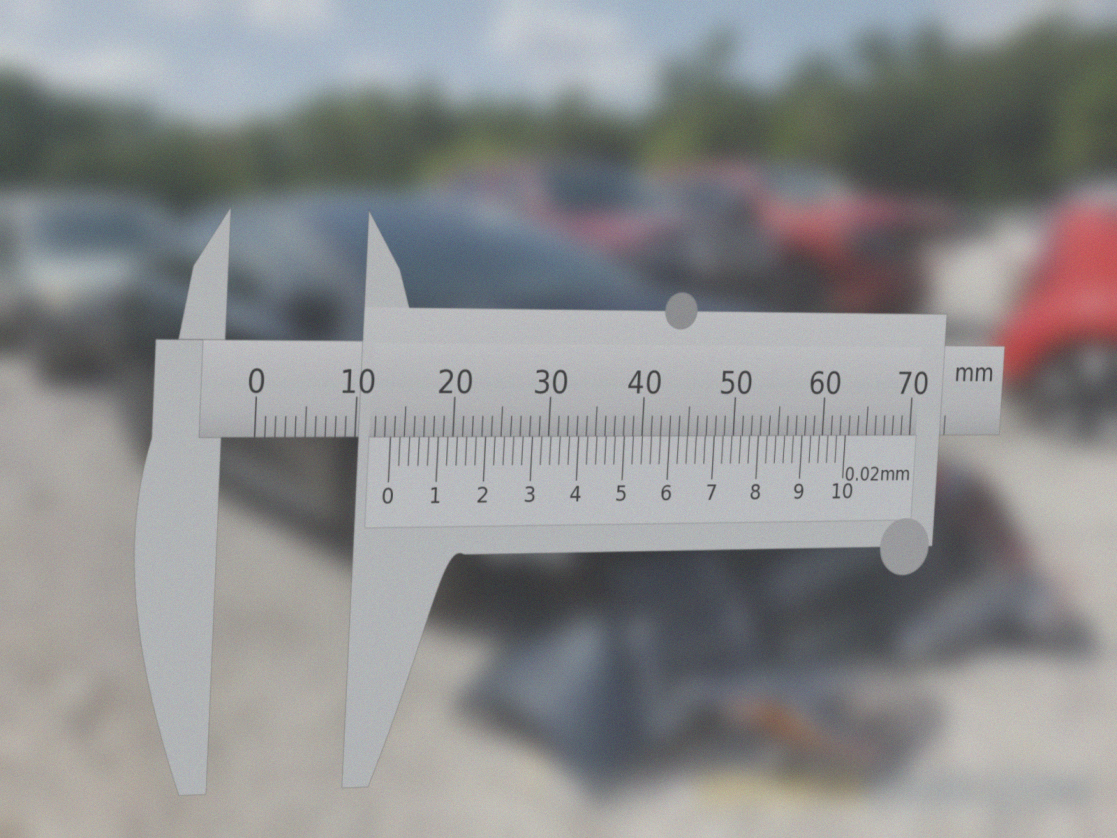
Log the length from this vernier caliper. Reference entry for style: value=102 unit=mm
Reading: value=13.6 unit=mm
